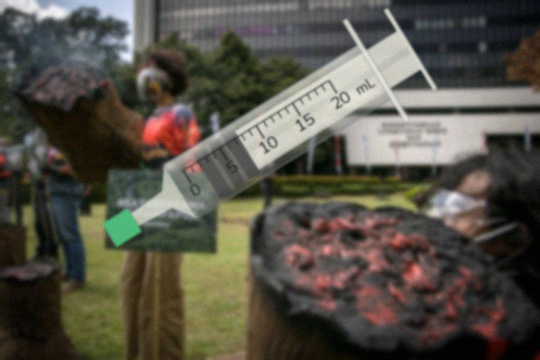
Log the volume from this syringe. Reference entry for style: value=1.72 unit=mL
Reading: value=2 unit=mL
